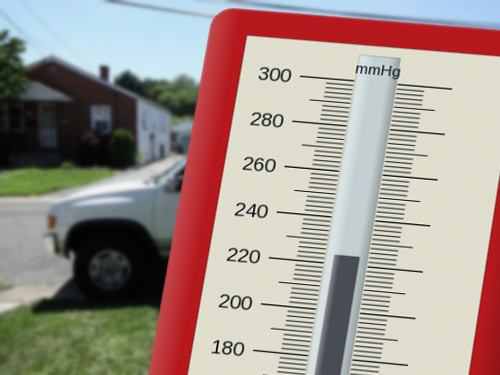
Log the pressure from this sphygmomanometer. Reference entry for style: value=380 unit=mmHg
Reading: value=224 unit=mmHg
